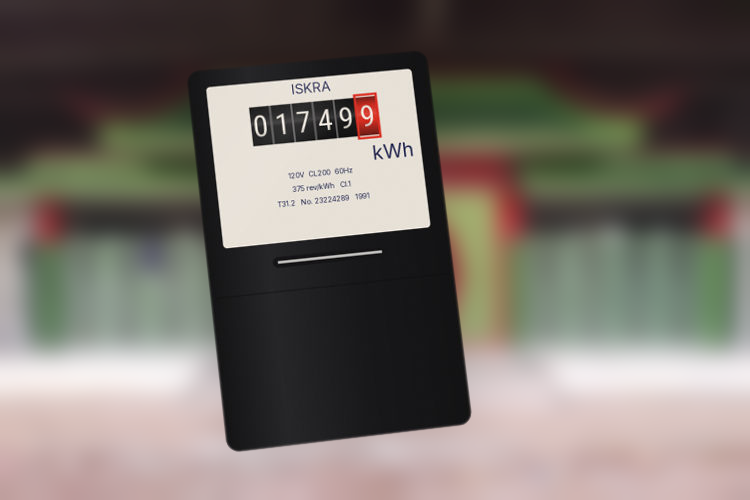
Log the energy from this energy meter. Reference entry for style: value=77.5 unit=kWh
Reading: value=1749.9 unit=kWh
